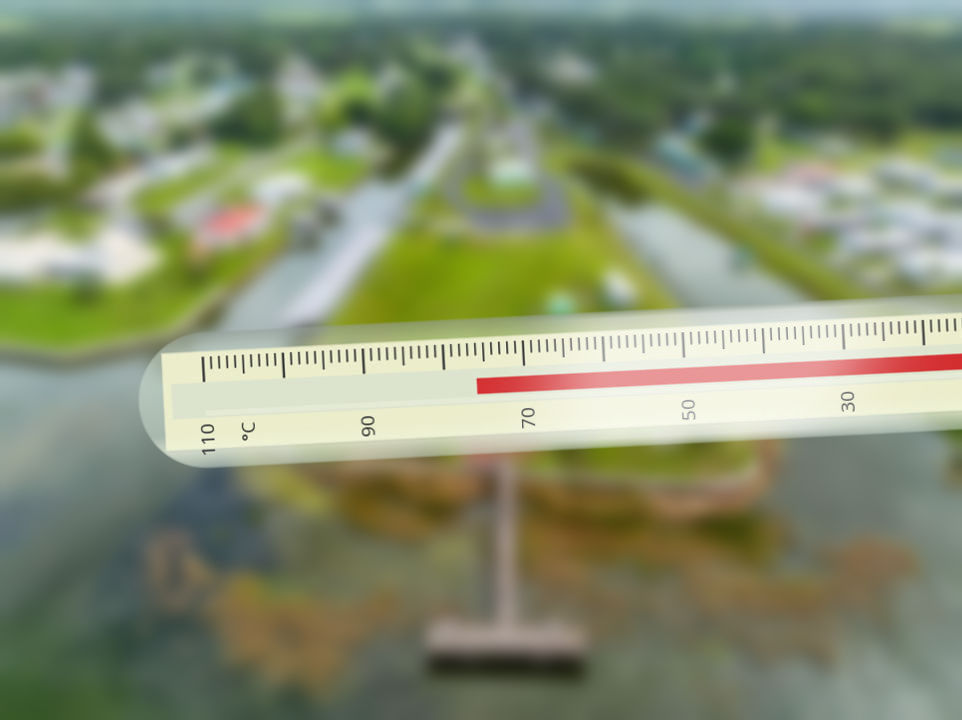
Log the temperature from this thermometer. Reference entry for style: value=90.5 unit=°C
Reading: value=76 unit=°C
